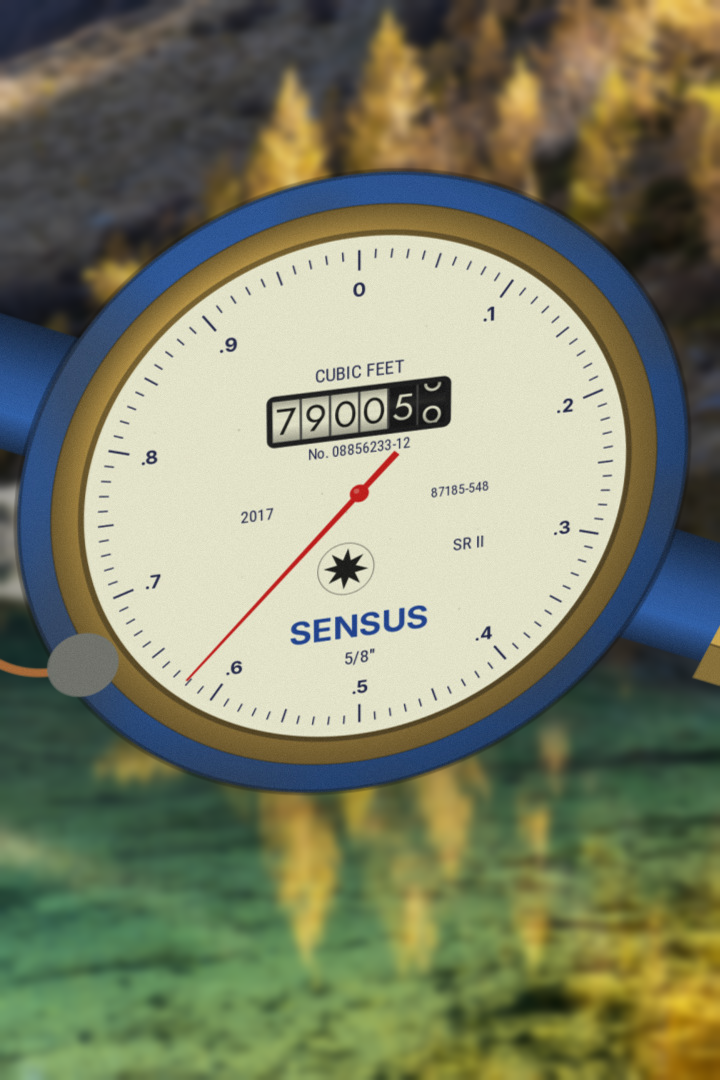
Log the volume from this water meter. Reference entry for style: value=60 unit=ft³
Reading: value=790058.62 unit=ft³
